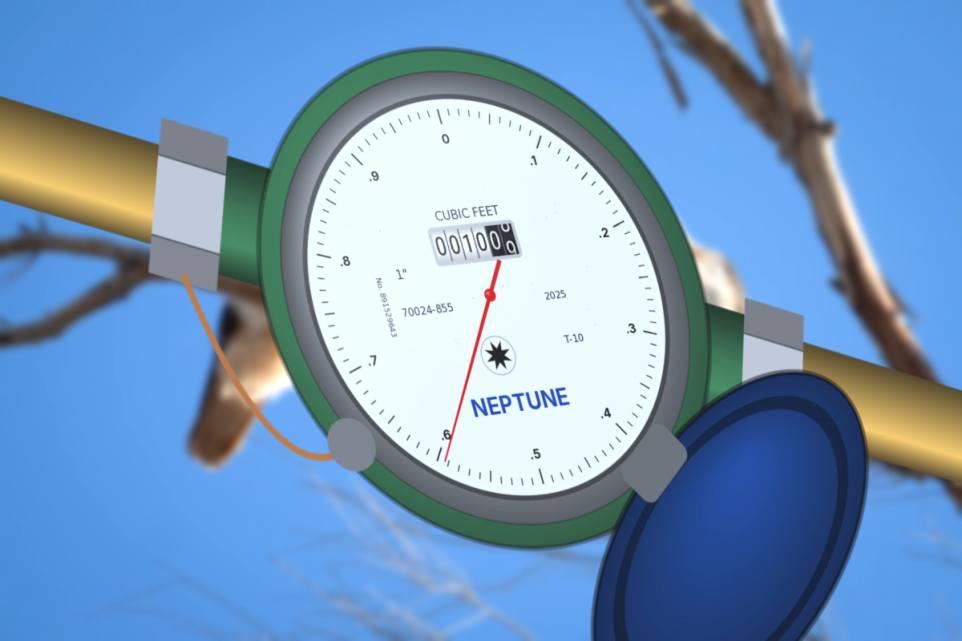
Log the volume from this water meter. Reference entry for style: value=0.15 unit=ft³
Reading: value=1008.59 unit=ft³
